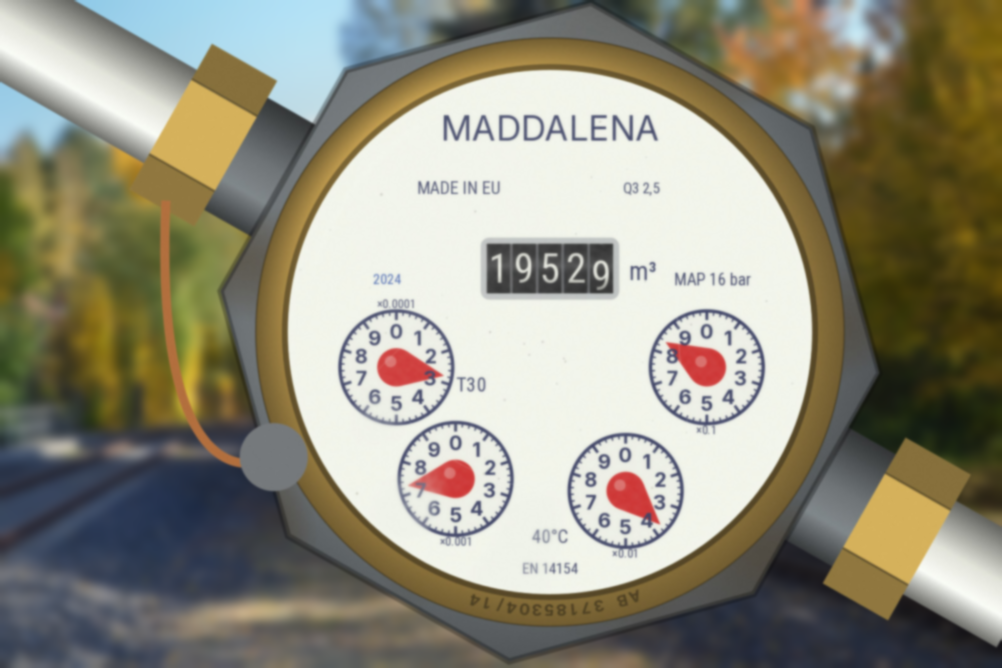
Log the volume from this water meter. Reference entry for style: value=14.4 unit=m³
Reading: value=19528.8372 unit=m³
